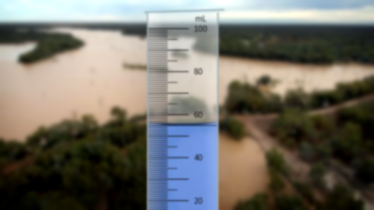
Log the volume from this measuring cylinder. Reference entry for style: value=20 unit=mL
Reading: value=55 unit=mL
